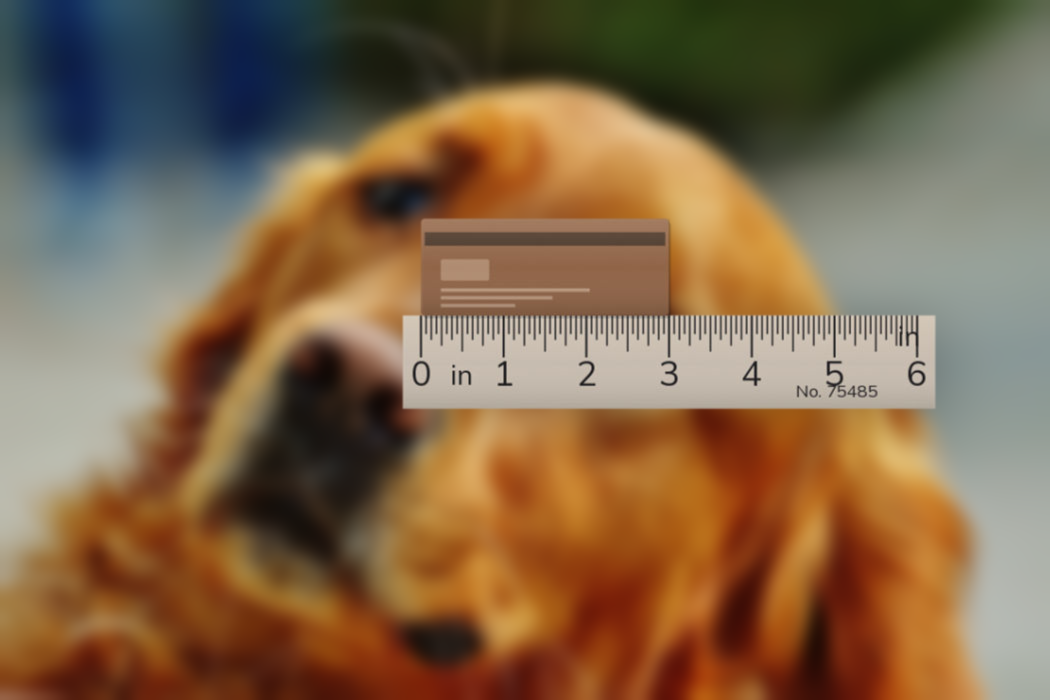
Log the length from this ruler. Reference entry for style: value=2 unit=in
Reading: value=3 unit=in
